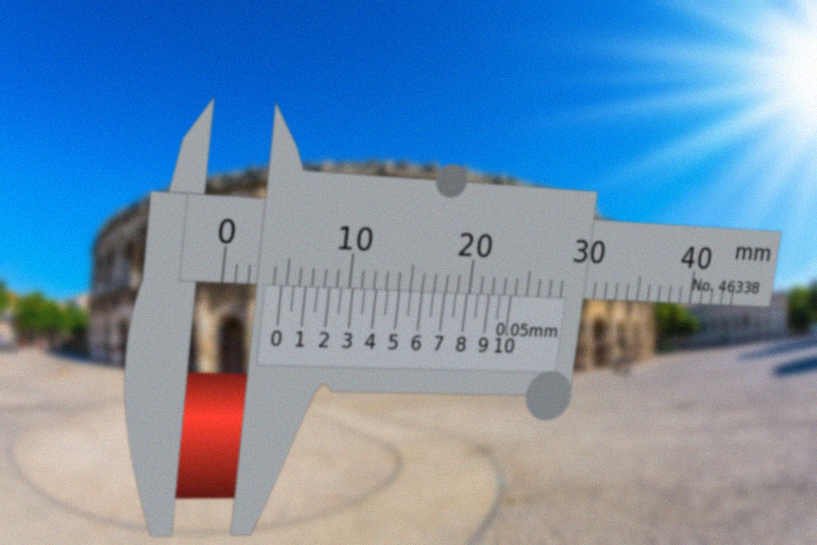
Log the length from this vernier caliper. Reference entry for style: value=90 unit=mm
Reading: value=4.6 unit=mm
